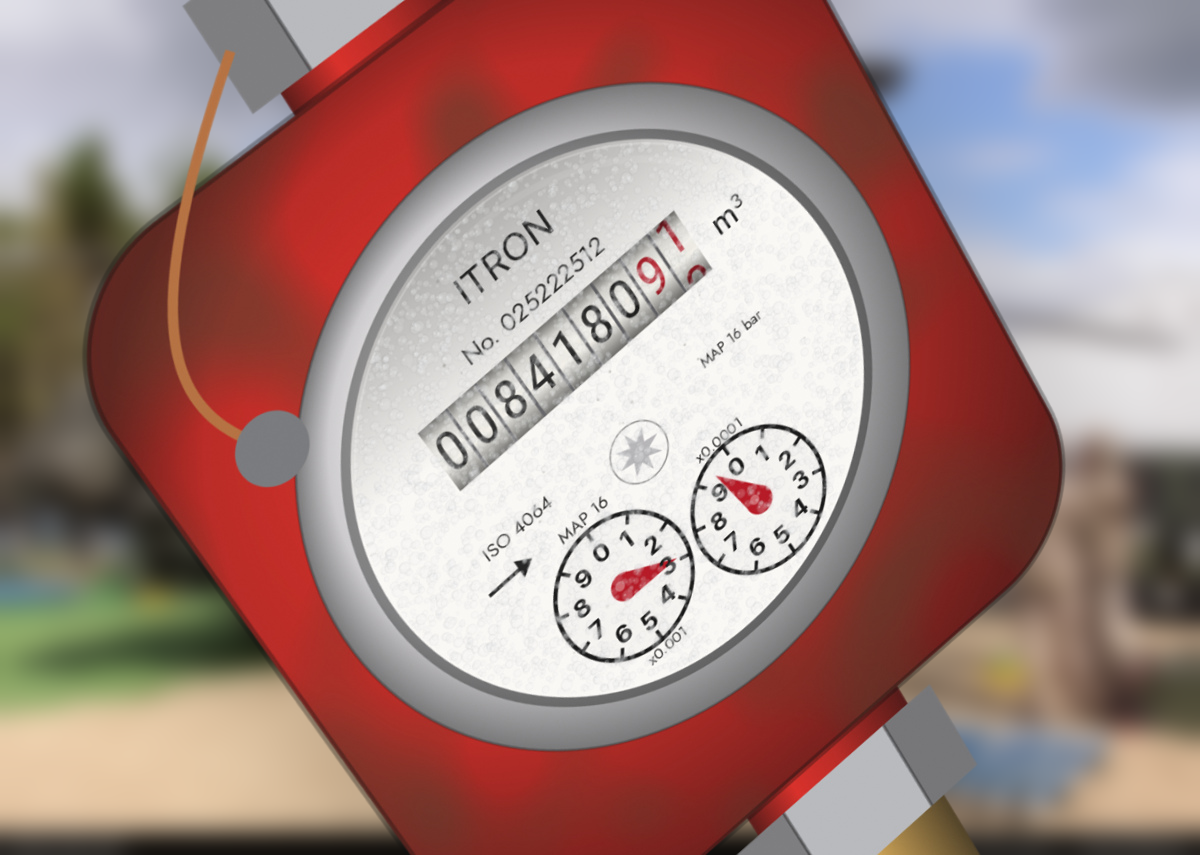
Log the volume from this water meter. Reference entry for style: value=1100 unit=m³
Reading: value=84180.9129 unit=m³
